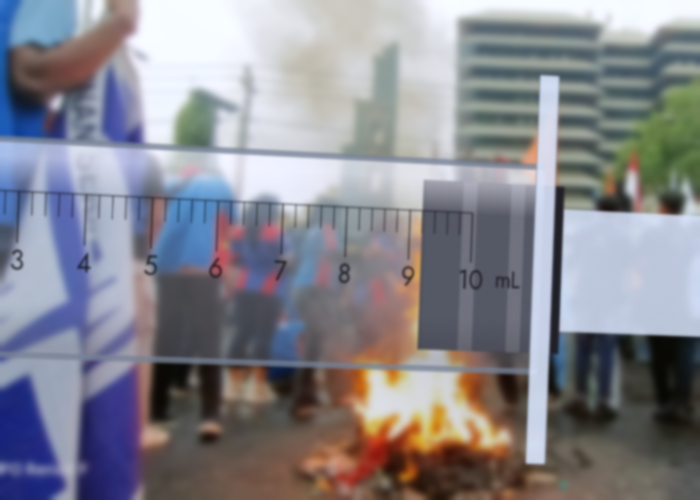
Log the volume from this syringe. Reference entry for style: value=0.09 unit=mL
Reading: value=9.2 unit=mL
